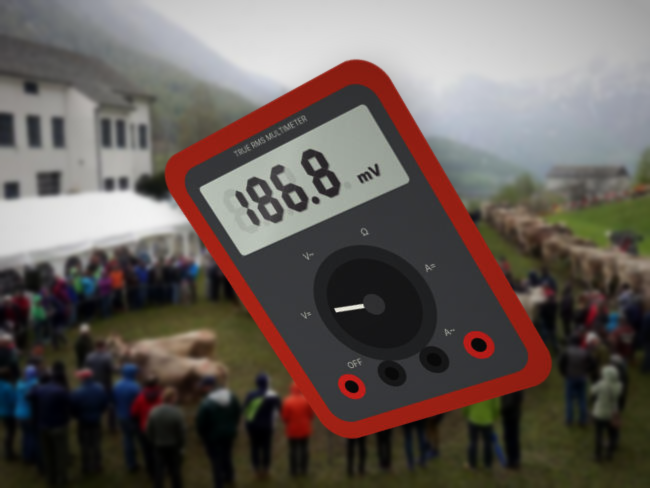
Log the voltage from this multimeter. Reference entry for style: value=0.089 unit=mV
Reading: value=186.8 unit=mV
